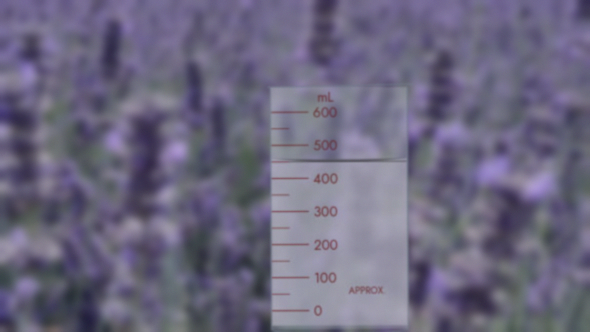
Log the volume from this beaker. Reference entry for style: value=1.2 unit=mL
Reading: value=450 unit=mL
